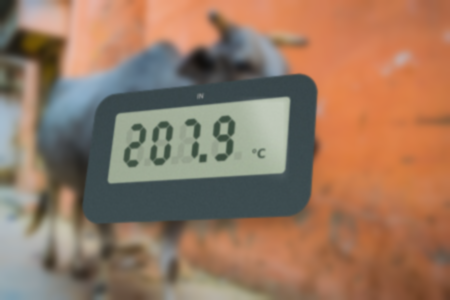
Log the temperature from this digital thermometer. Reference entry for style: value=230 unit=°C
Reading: value=207.9 unit=°C
